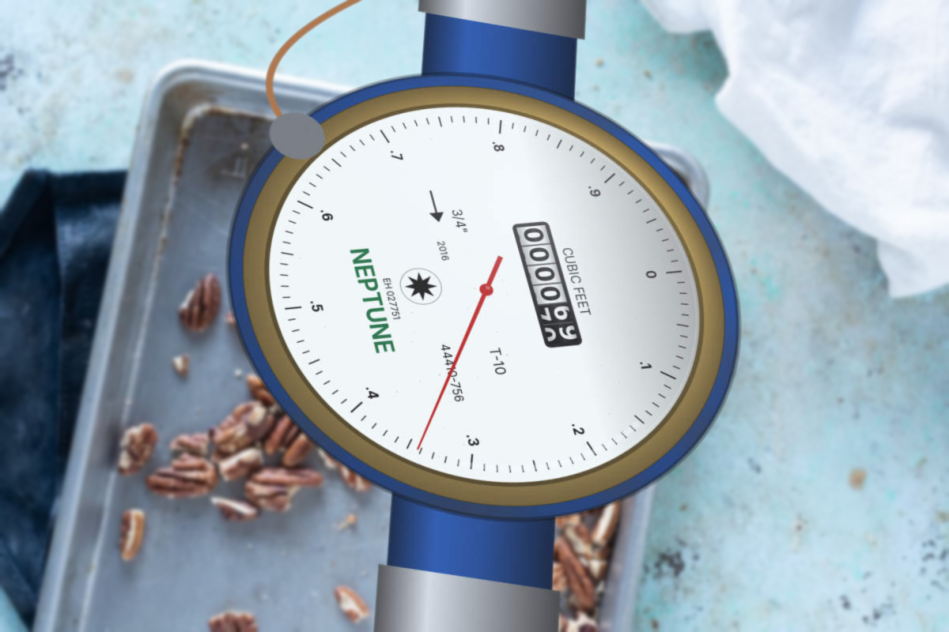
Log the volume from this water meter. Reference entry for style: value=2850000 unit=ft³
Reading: value=69.34 unit=ft³
